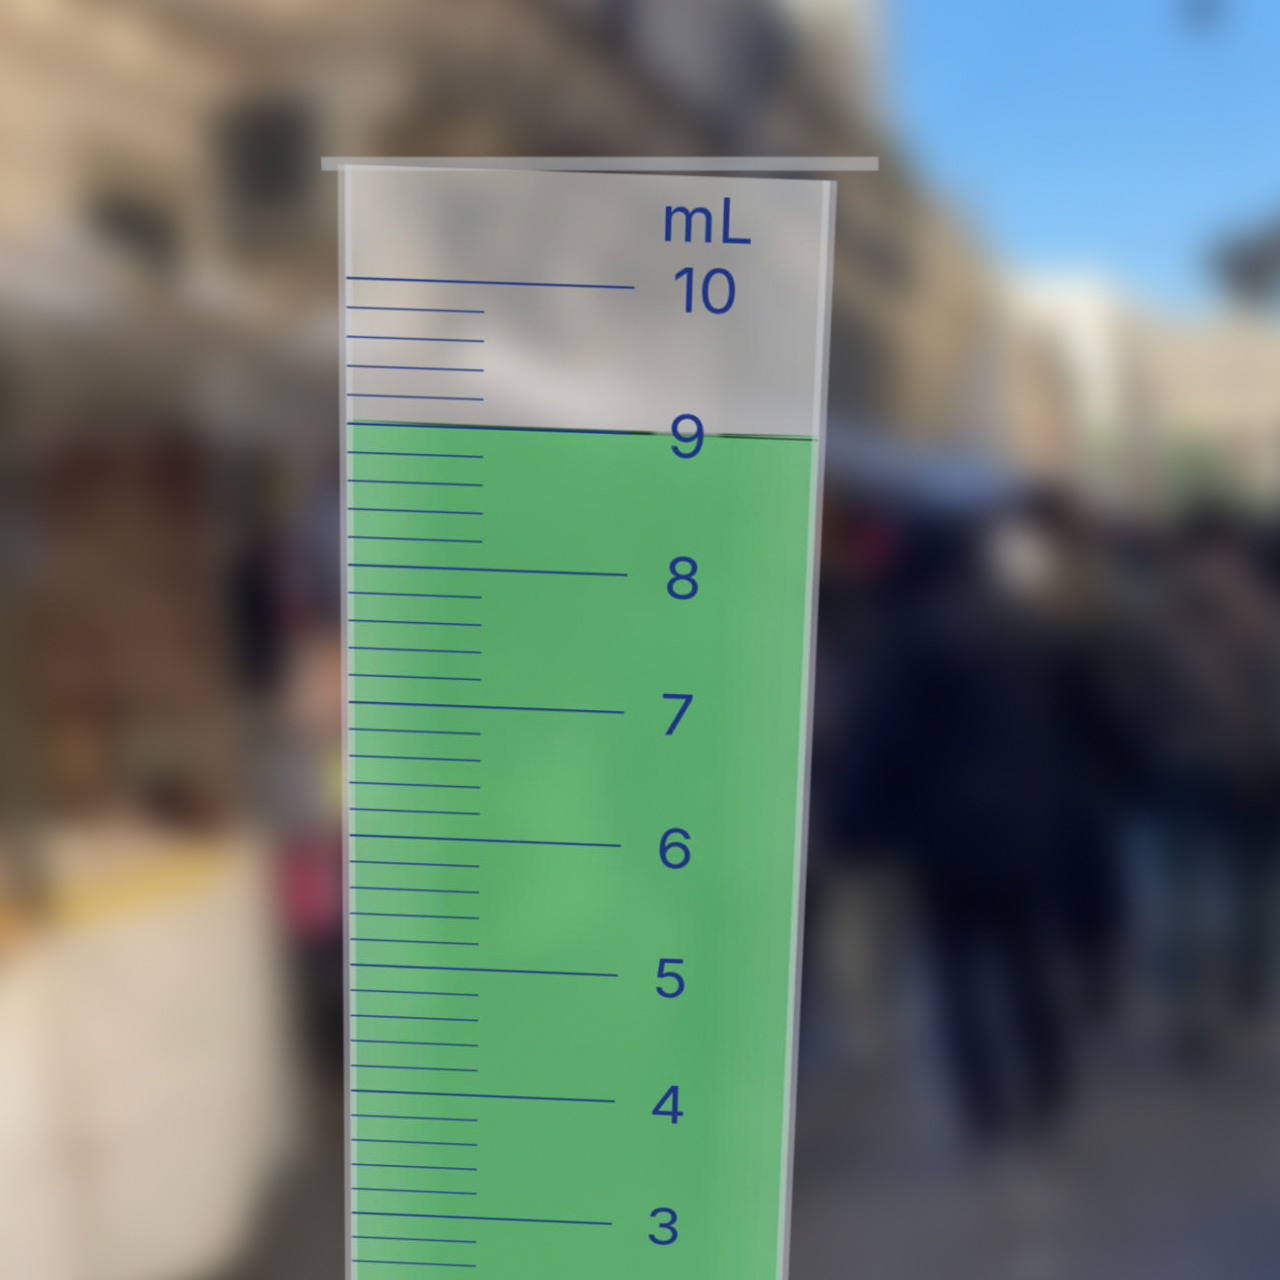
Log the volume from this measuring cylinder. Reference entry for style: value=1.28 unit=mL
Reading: value=9 unit=mL
